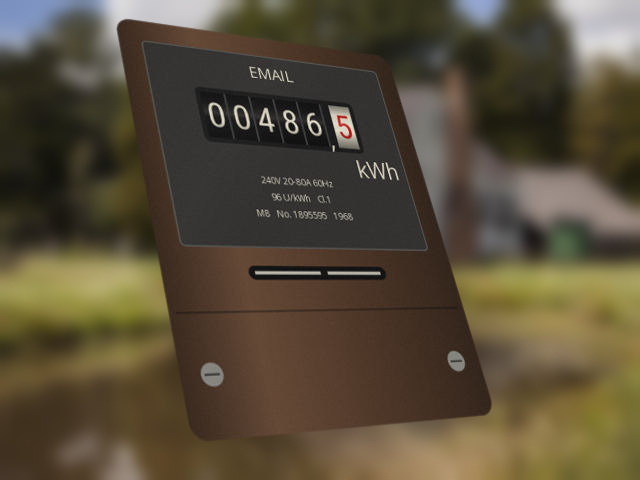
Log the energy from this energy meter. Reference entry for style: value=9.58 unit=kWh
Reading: value=486.5 unit=kWh
